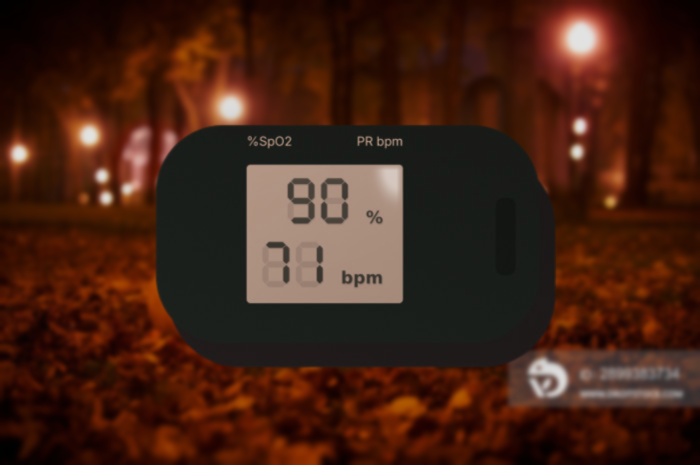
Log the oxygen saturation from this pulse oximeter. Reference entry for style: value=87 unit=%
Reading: value=90 unit=%
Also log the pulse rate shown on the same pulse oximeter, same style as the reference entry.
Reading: value=71 unit=bpm
